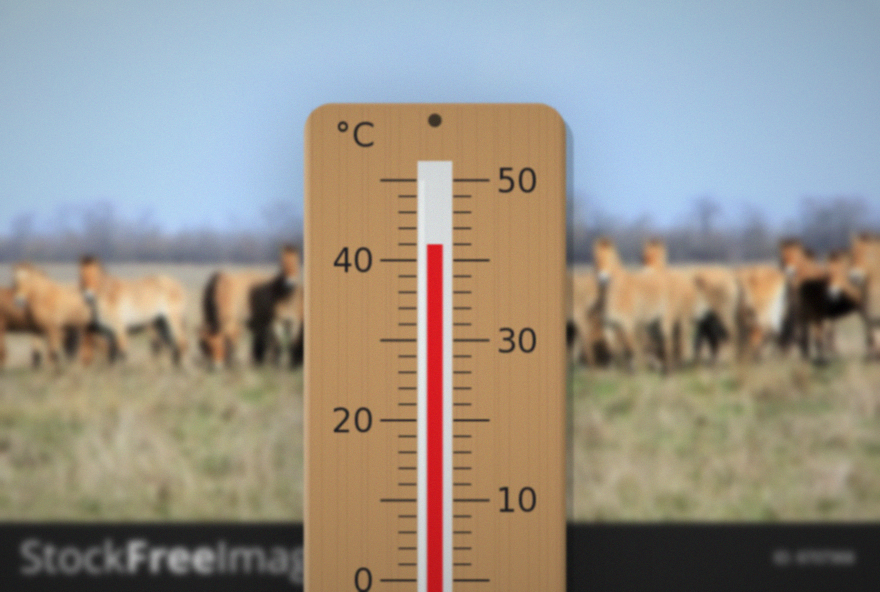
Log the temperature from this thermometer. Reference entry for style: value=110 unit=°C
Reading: value=42 unit=°C
